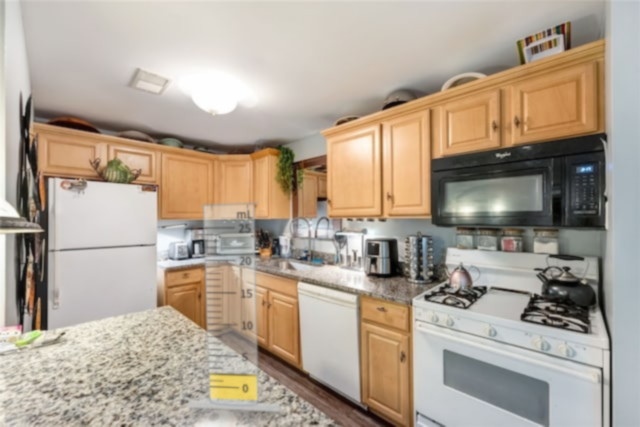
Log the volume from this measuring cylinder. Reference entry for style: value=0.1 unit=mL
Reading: value=2 unit=mL
